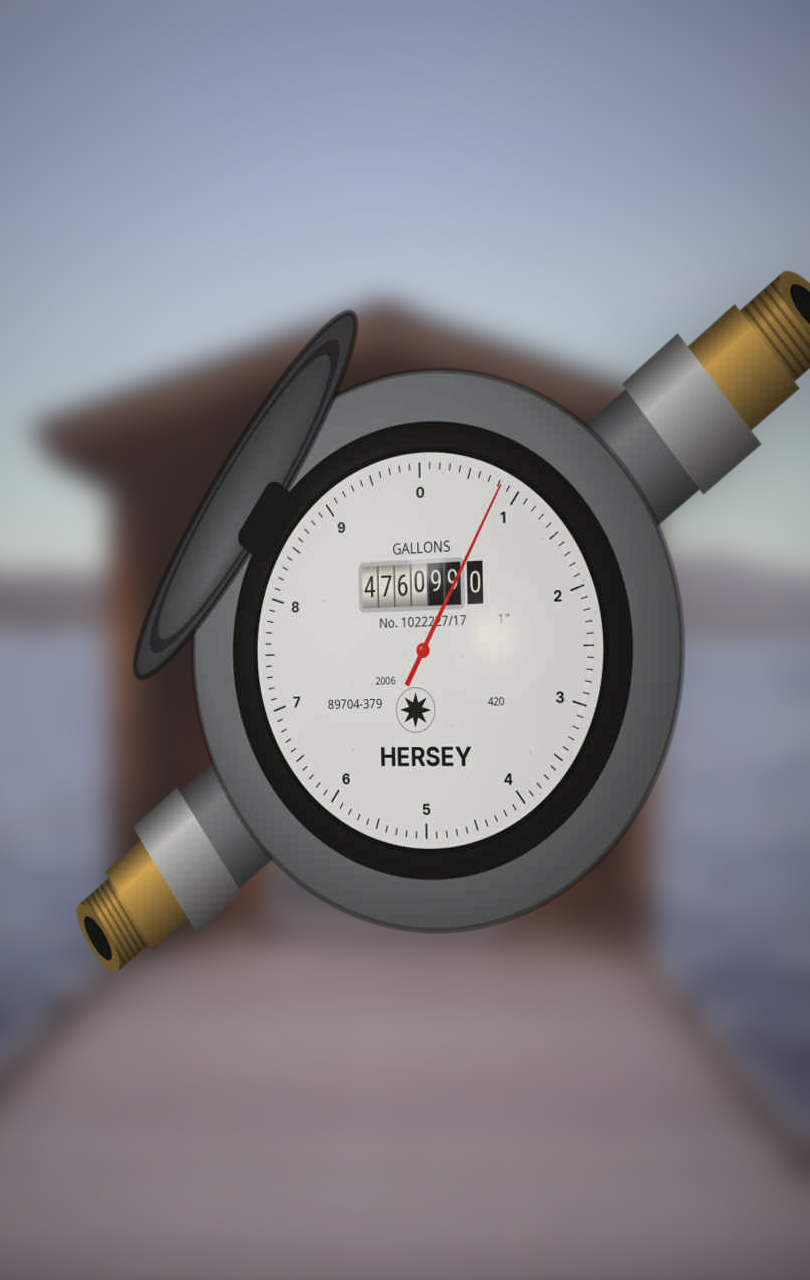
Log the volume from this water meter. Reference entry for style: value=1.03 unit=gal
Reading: value=4760990.8 unit=gal
